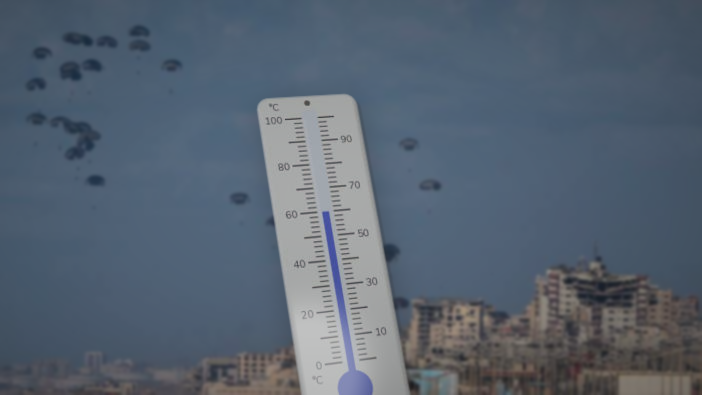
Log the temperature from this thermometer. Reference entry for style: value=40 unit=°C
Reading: value=60 unit=°C
